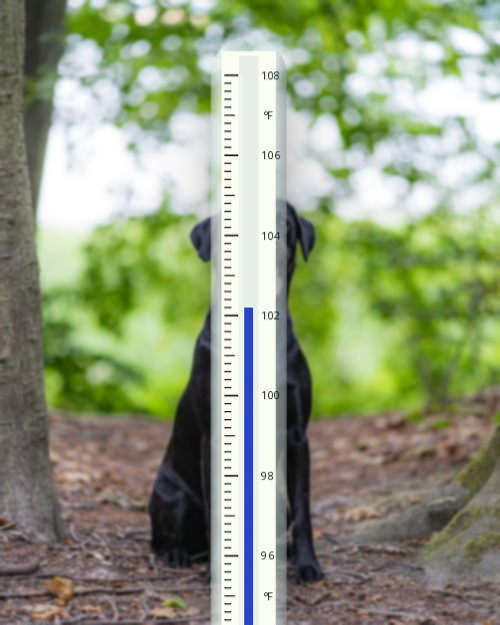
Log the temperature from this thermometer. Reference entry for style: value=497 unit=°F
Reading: value=102.2 unit=°F
